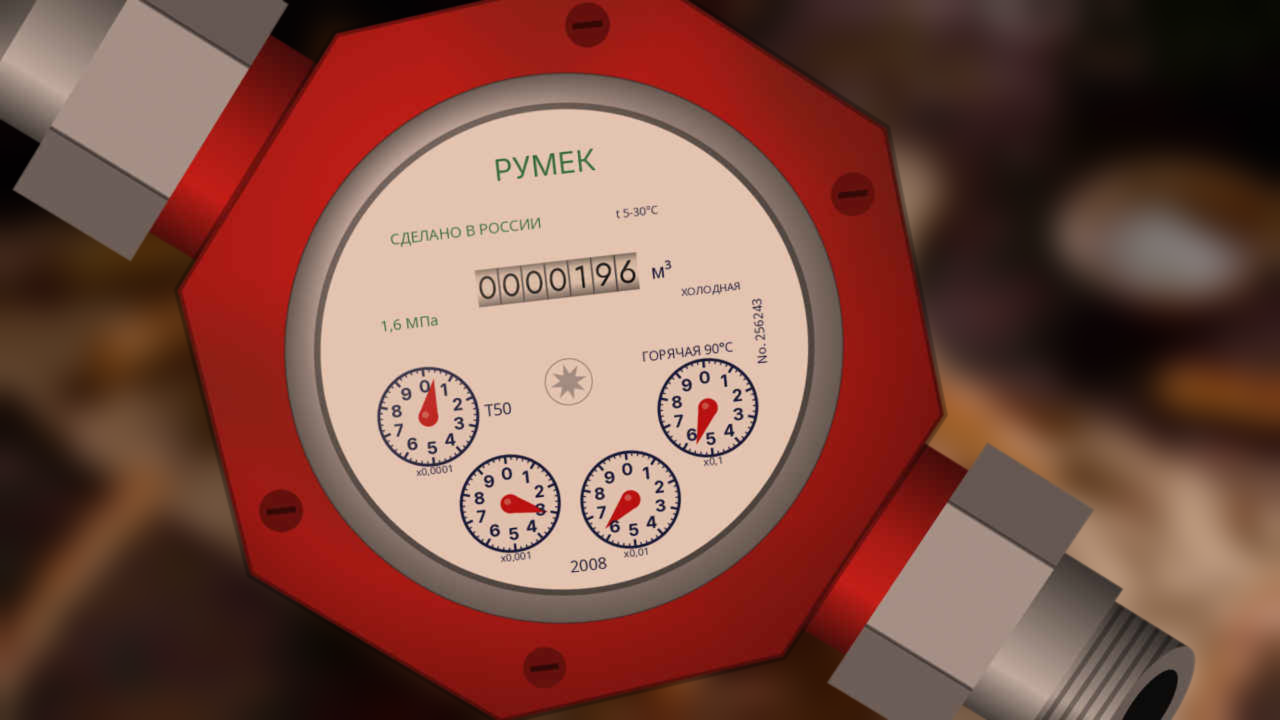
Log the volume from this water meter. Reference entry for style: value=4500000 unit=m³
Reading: value=196.5630 unit=m³
